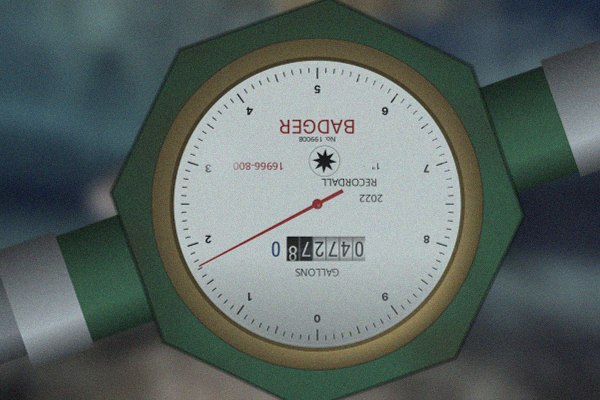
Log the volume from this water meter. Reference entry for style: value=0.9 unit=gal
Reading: value=472781.7 unit=gal
